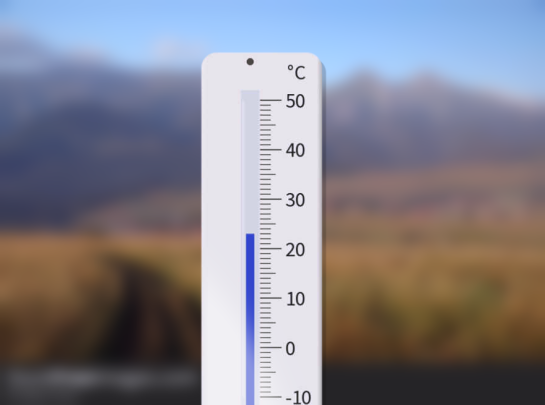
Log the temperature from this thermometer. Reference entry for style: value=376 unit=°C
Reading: value=23 unit=°C
